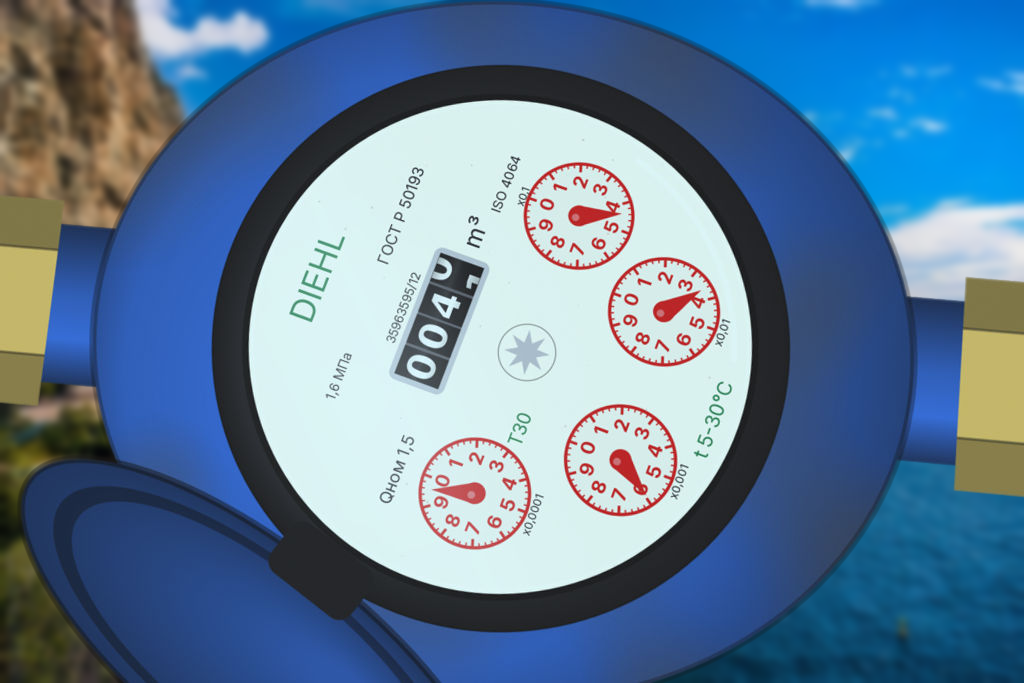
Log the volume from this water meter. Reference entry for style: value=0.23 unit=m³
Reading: value=40.4359 unit=m³
